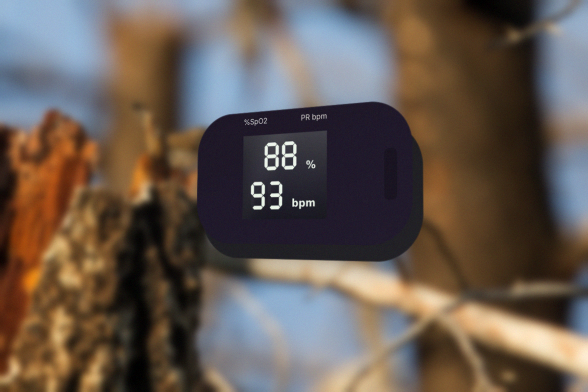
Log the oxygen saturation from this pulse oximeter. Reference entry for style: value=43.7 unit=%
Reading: value=88 unit=%
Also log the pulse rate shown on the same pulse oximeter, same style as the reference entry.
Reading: value=93 unit=bpm
